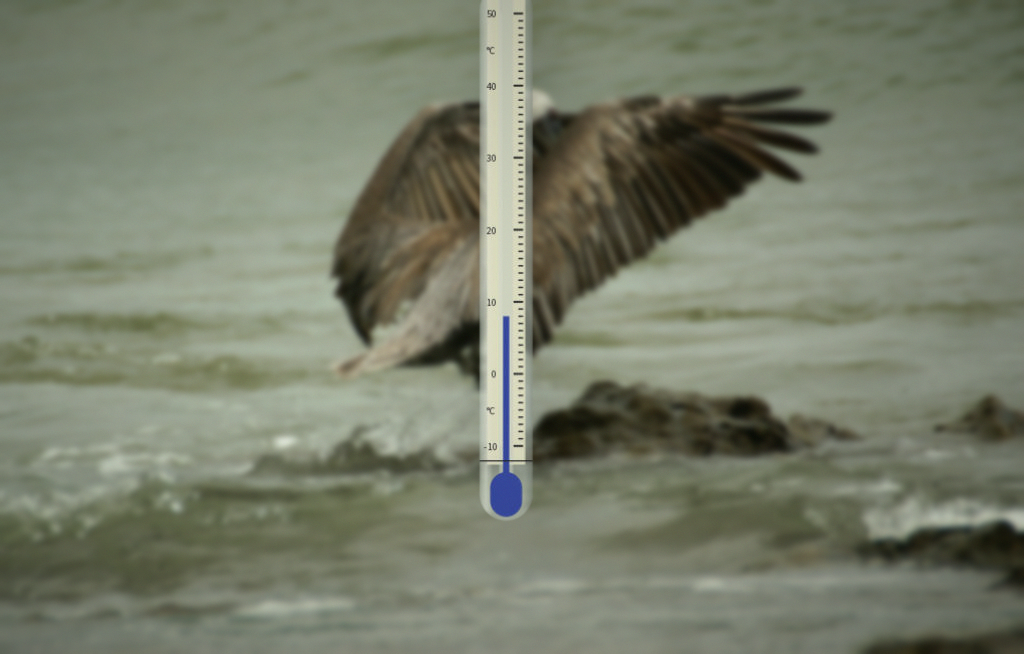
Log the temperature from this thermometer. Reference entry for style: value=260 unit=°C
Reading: value=8 unit=°C
